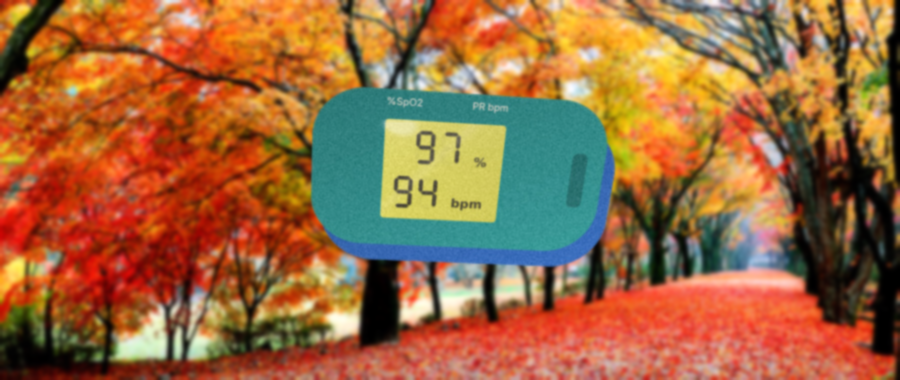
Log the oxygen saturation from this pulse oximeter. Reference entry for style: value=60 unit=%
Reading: value=97 unit=%
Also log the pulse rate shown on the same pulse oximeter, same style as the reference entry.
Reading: value=94 unit=bpm
